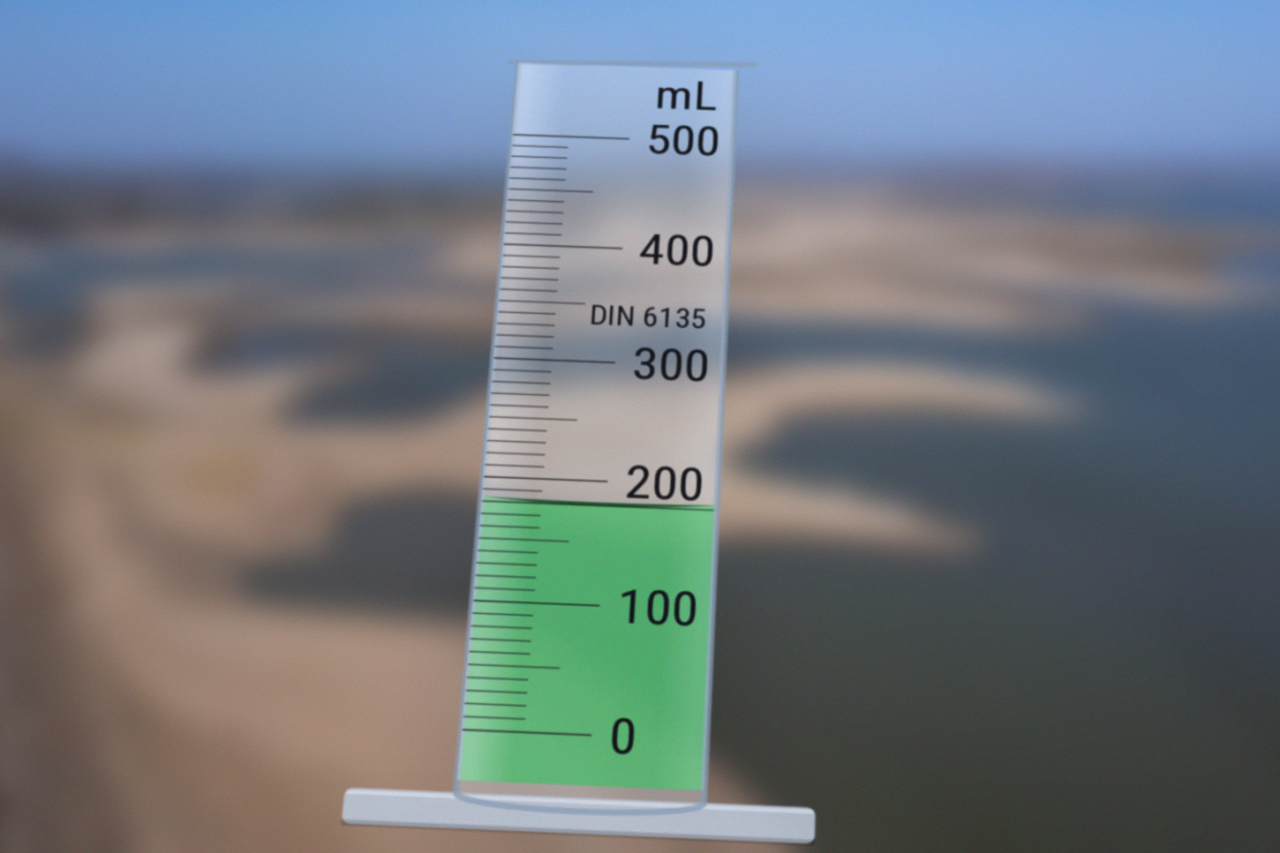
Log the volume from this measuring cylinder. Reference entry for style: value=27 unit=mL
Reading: value=180 unit=mL
